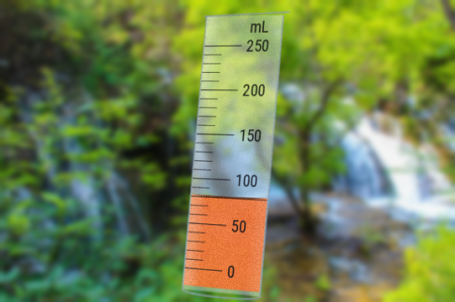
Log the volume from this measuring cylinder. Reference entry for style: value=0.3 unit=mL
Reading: value=80 unit=mL
